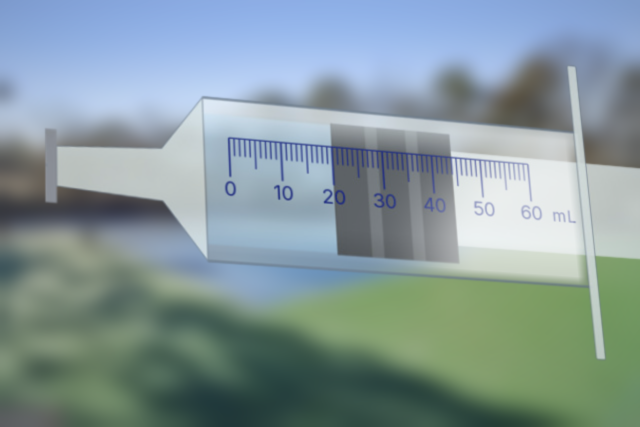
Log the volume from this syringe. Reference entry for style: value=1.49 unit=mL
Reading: value=20 unit=mL
